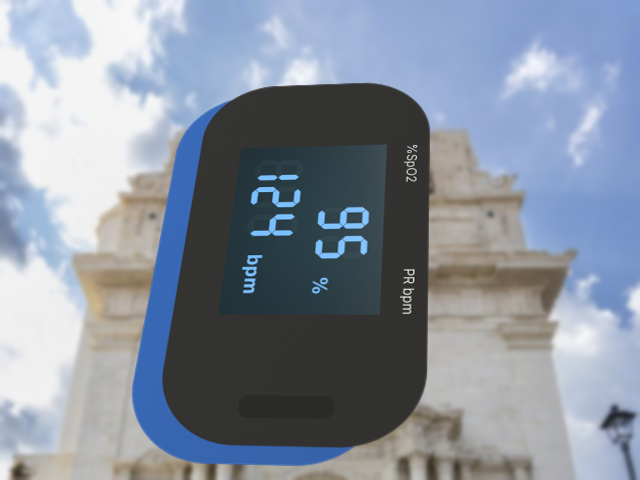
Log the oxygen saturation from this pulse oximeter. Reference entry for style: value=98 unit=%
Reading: value=95 unit=%
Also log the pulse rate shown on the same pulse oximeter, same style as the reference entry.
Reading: value=124 unit=bpm
